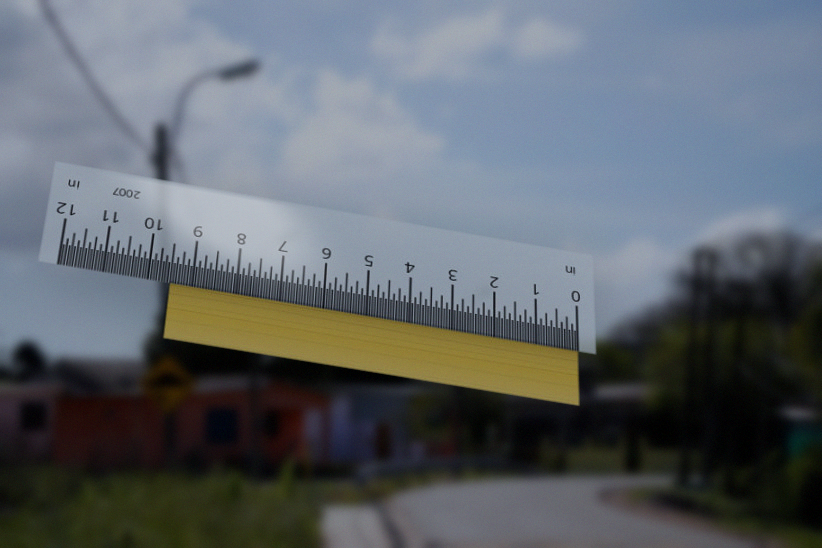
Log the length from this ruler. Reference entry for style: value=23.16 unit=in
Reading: value=9.5 unit=in
